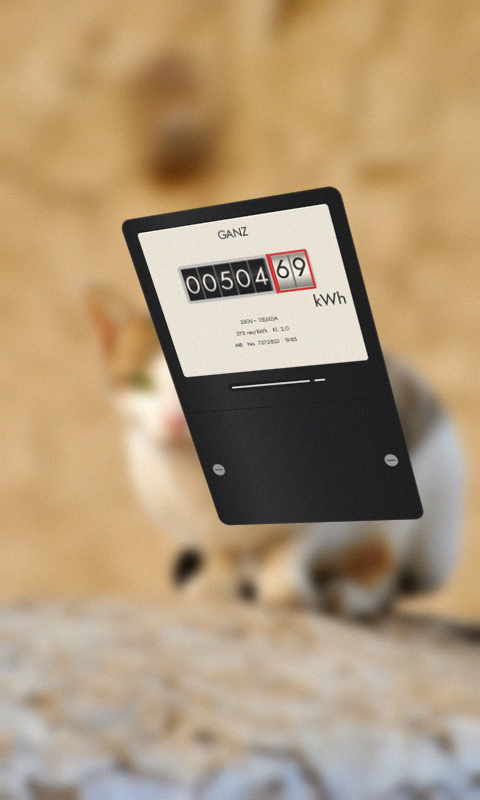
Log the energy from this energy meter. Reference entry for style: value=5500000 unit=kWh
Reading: value=504.69 unit=kWh
